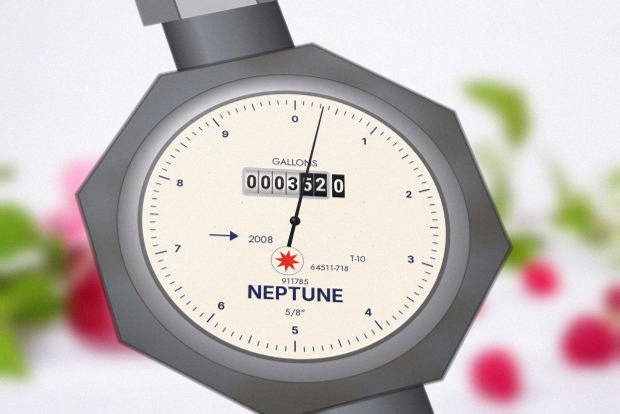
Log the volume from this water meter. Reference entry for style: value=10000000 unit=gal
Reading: value=3520.3 unit=gal
